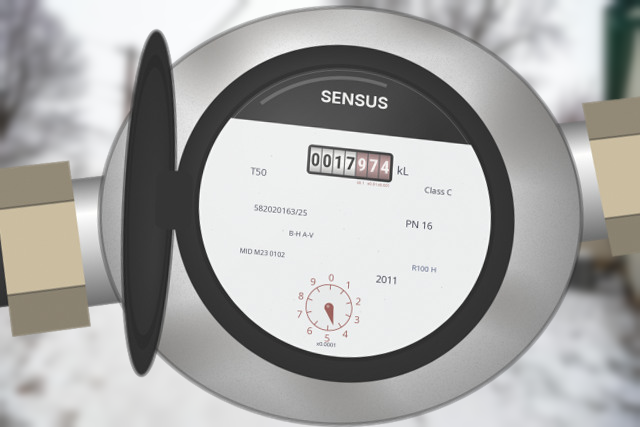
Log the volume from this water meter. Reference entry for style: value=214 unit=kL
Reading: value=17.9744 unit=kL
